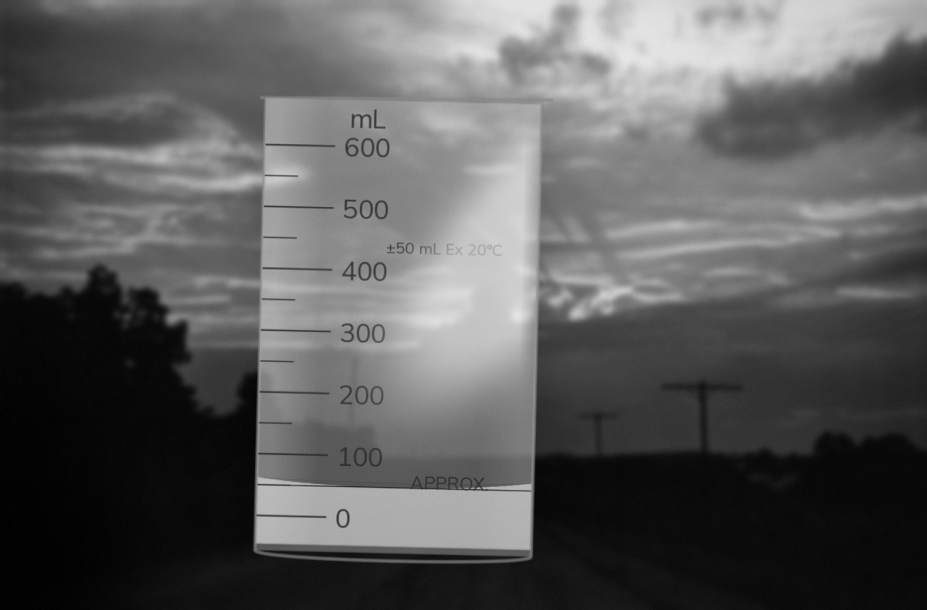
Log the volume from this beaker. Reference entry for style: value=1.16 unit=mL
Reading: value=50 unit=mL
